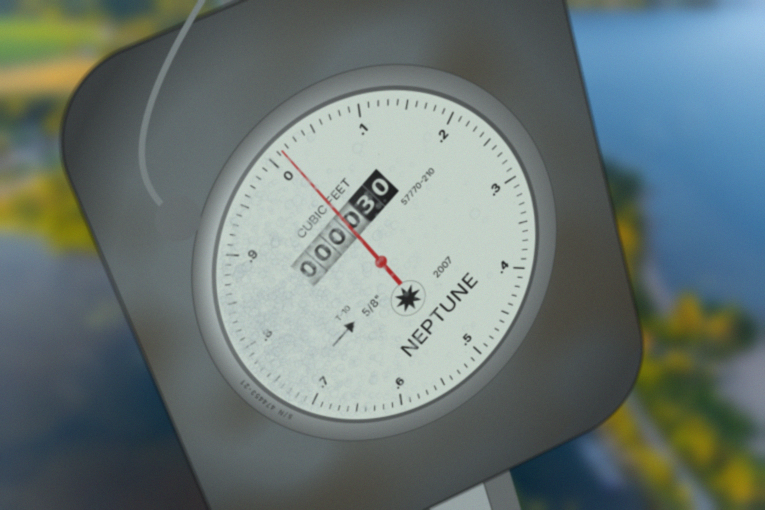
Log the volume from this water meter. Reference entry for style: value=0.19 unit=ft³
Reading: value=30.01 unit=ft³
